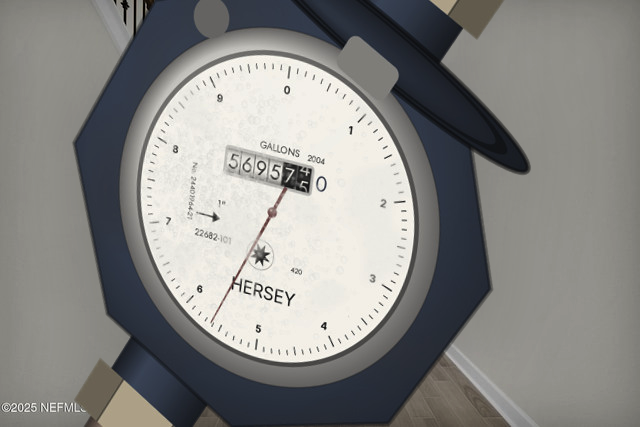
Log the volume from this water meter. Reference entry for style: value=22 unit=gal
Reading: value=5695745.6 unit=gal
